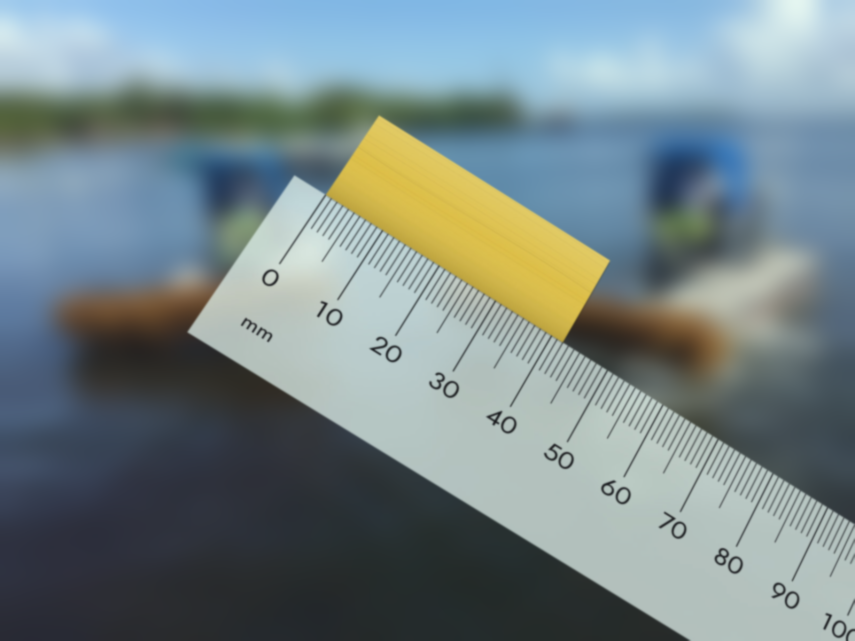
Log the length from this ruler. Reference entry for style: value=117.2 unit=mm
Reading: value=42 unit=mm
